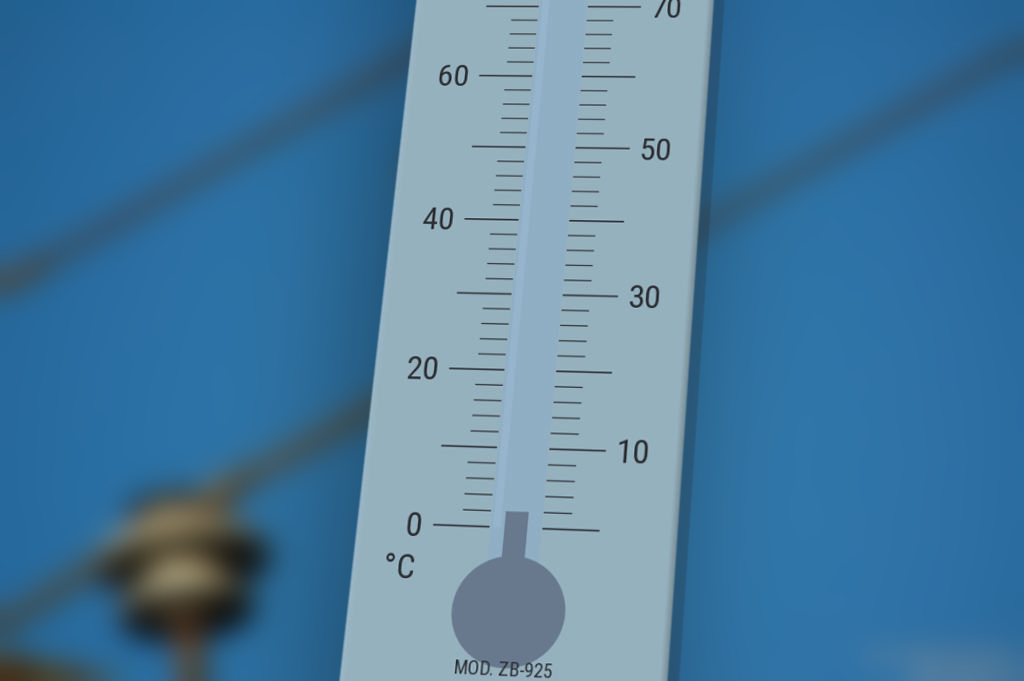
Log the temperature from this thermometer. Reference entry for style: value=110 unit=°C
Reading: value=2 unit=°C
